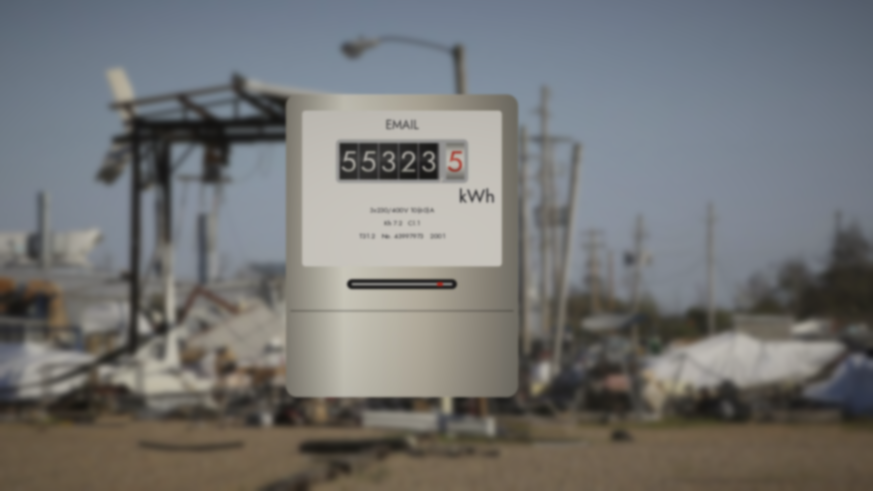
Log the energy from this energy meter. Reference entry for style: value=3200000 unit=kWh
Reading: value=55323.5 unit=kWh
